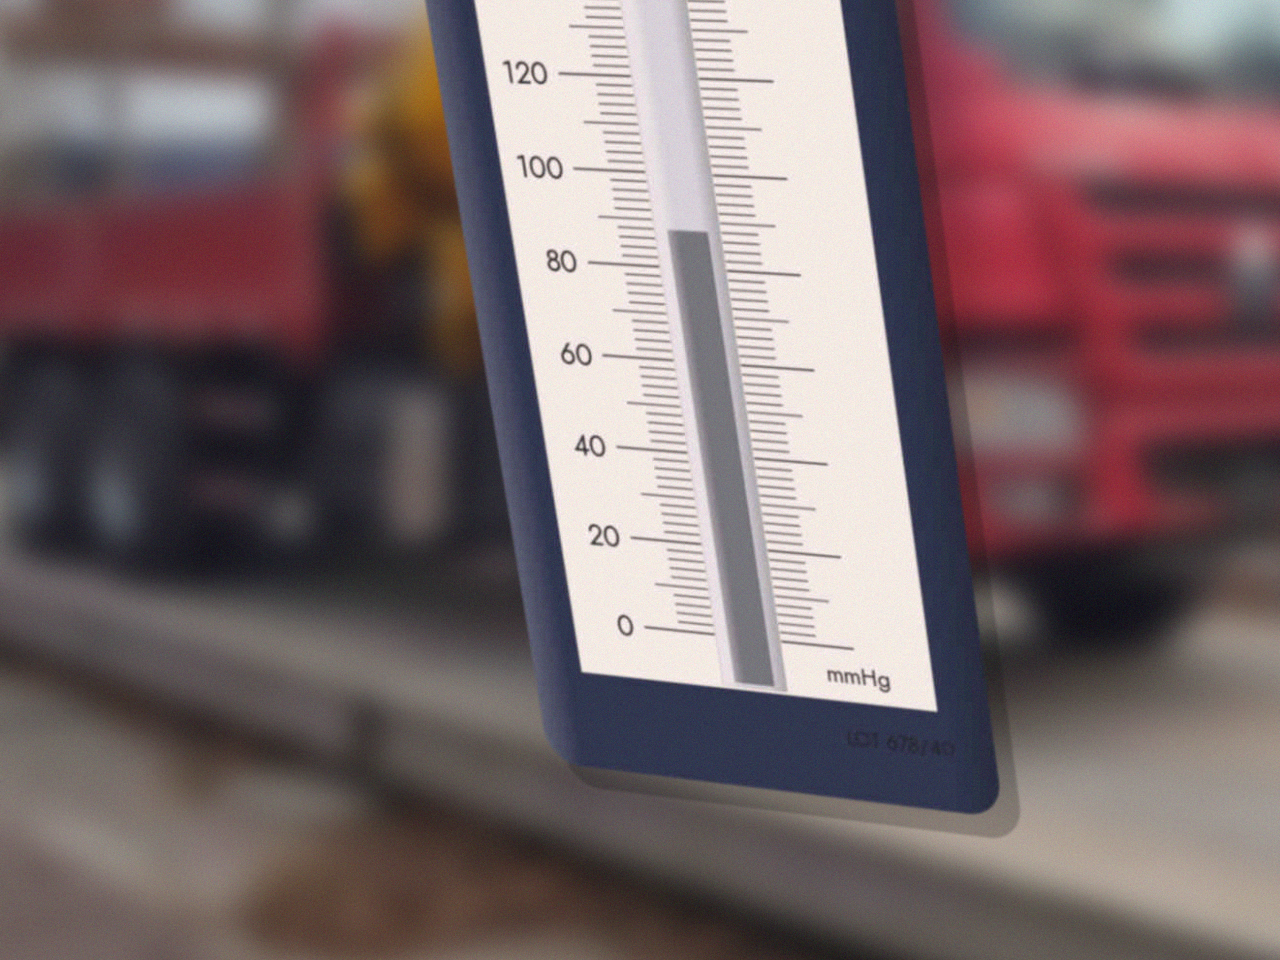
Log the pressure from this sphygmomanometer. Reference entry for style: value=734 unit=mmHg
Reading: value=88 unit=mmHg
